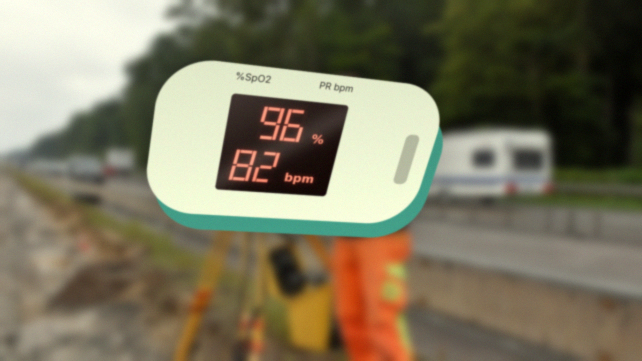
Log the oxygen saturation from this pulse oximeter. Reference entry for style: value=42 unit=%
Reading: value=96 unit=%
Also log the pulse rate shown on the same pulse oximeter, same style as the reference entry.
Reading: value=82 unit=bpm
